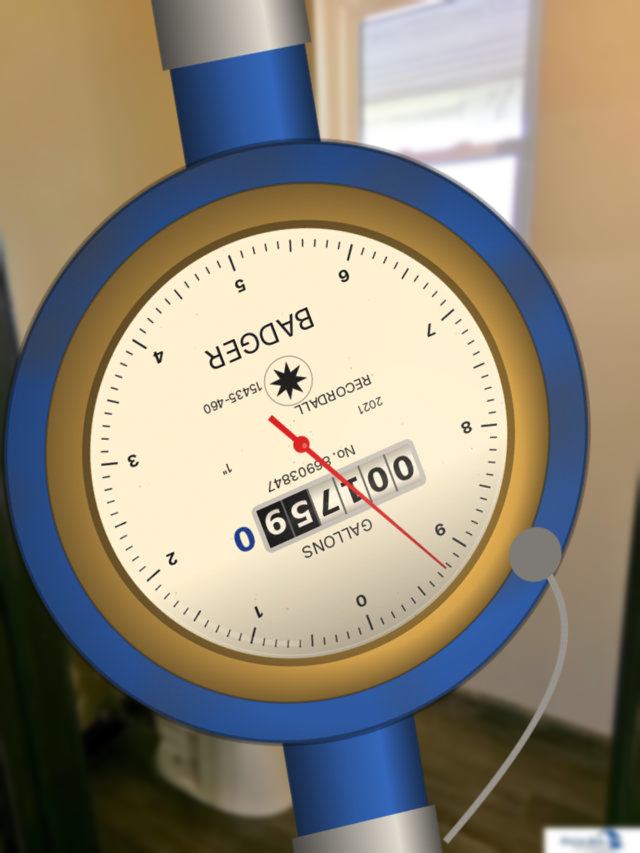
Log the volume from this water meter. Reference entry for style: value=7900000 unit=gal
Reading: value=17589.2 unit=gal
